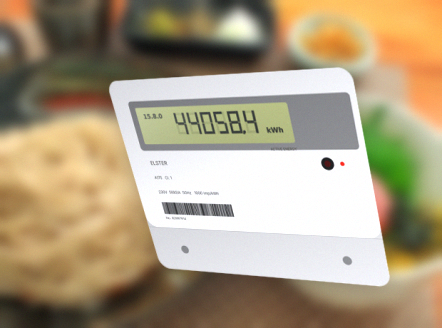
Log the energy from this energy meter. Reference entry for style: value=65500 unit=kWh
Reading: value=44058.4 unit=kWh
